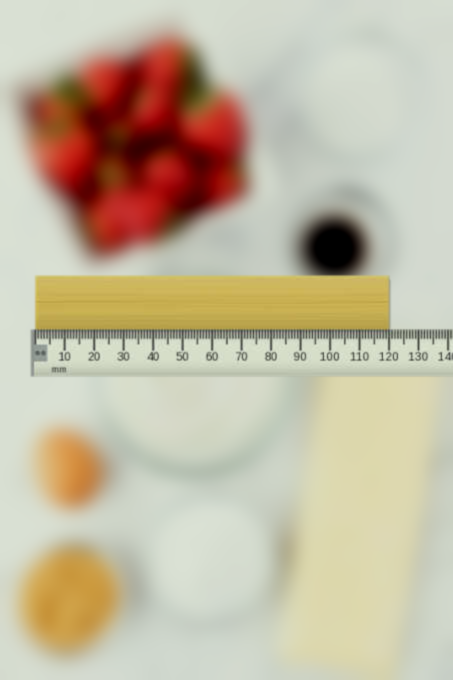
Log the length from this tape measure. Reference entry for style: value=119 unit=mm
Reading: value=120 unit=mm
